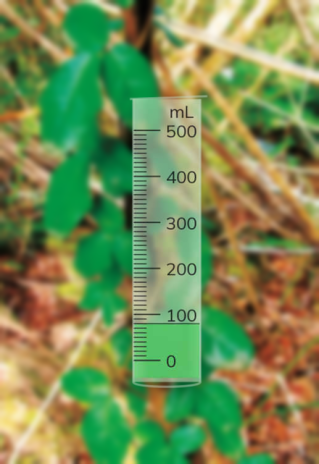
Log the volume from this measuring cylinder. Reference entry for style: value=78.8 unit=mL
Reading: value=80 unit=mL
